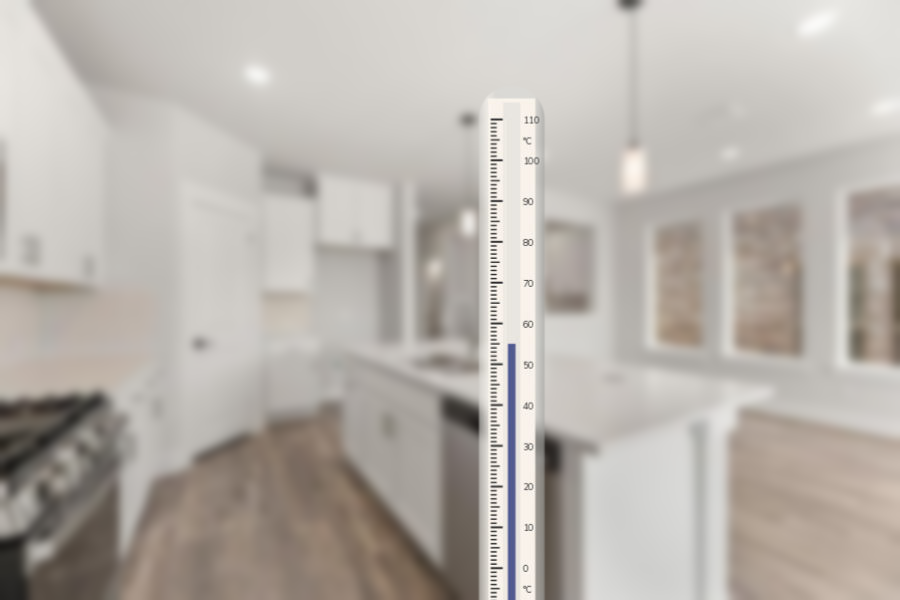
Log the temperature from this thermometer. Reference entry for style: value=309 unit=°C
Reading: value=55 unit=°C
